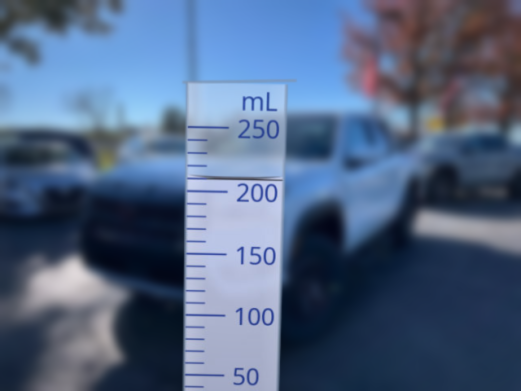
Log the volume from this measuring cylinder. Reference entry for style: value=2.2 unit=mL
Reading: value=210 unit=mL
